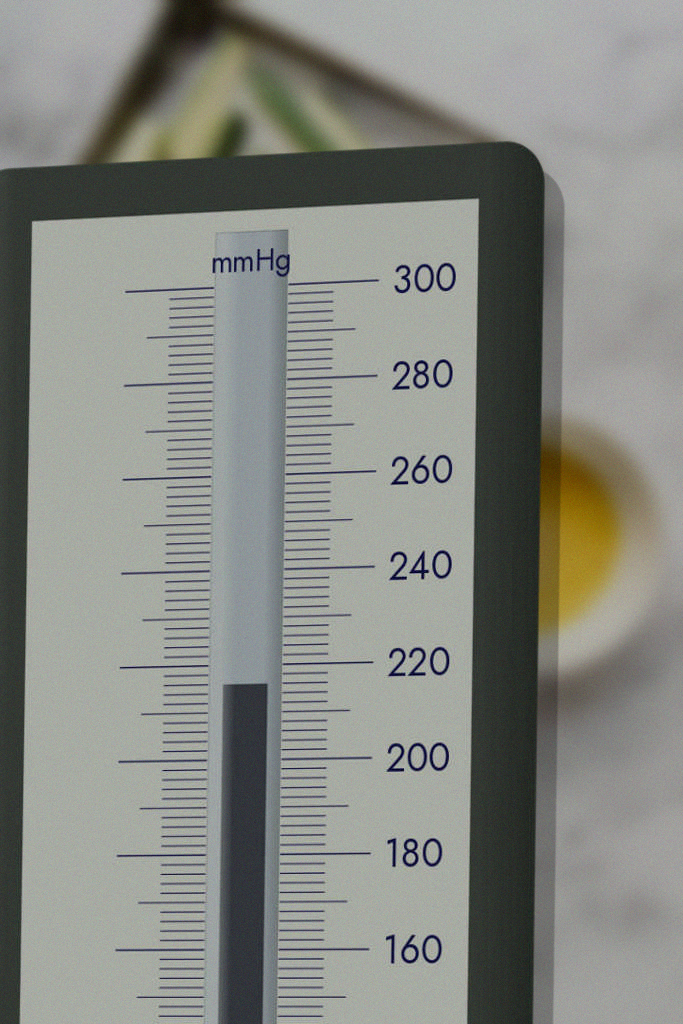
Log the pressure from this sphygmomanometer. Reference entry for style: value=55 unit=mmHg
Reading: value=216 unit=mmHg
